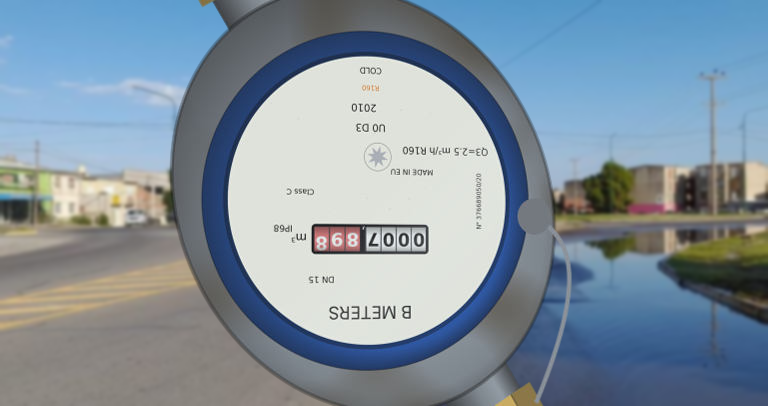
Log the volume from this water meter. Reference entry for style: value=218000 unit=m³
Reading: value=7.898 unit=m³
